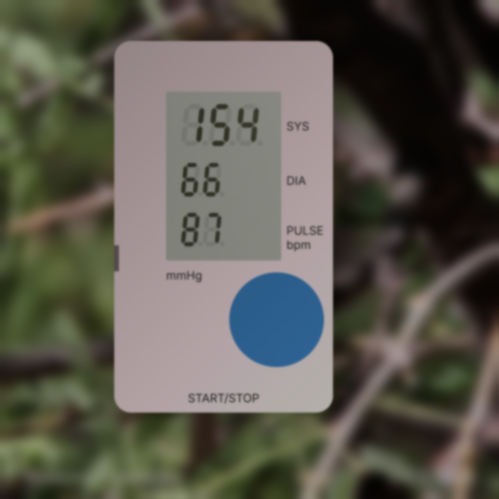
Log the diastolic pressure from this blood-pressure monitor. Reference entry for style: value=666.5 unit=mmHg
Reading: value=66 unit=mmHg
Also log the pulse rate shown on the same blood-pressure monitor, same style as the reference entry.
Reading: value=87 unit=bpm
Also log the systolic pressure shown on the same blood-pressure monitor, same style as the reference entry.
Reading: value=154 unit=mmHg
